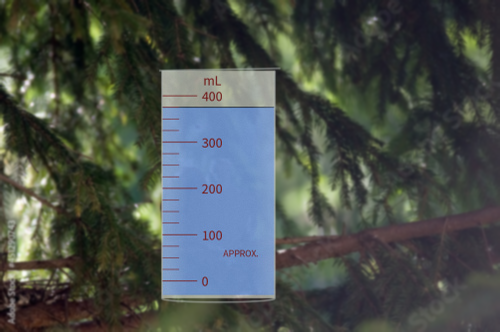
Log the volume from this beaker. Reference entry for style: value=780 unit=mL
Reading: value=375 unit=mL
